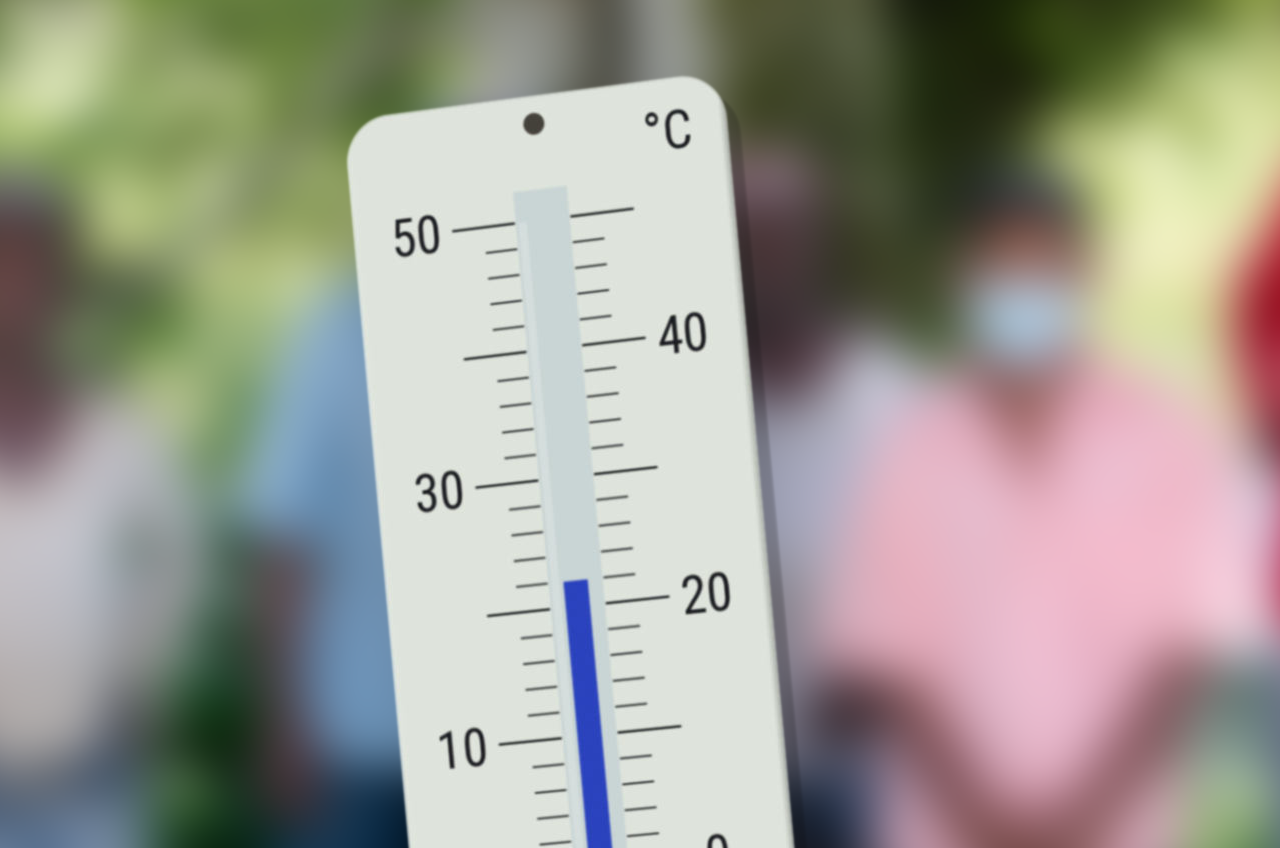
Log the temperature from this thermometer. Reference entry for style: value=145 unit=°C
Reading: value=22 unit=°C
